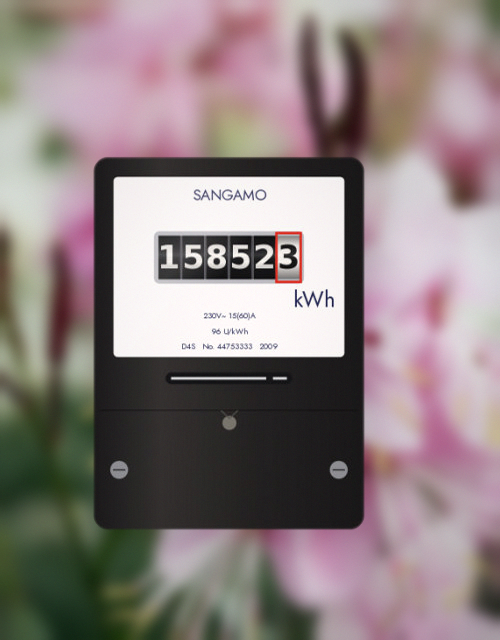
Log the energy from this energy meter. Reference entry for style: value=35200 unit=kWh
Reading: value=15852.3 unit=kWh
